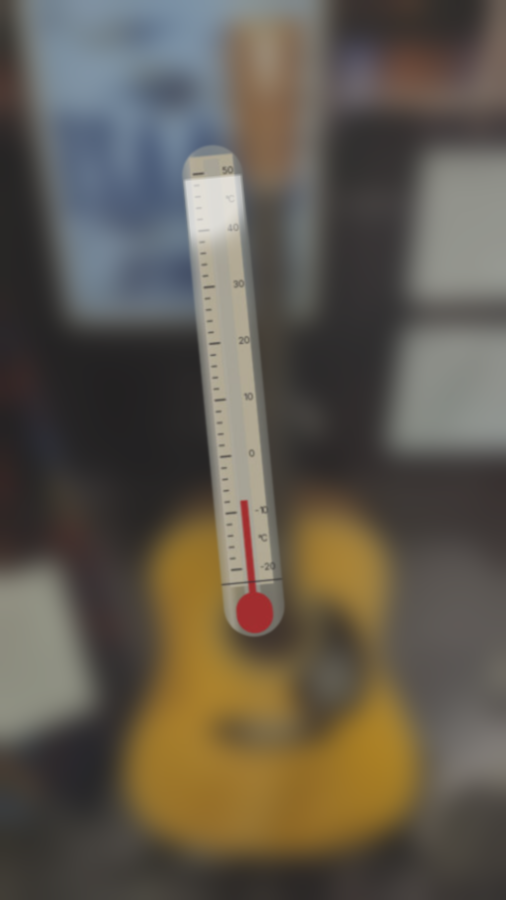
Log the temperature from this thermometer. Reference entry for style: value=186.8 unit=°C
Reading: value=-8 unit=°C
